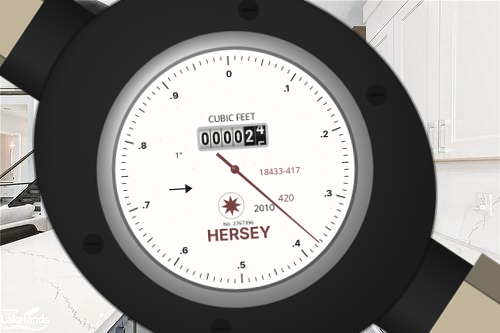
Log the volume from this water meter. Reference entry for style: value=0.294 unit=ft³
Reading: value=24.37 unit=ft³
